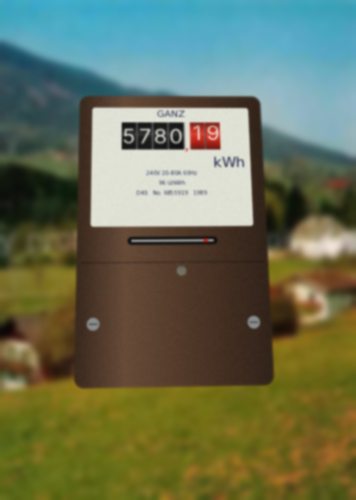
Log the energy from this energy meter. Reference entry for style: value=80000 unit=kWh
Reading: value=5780.19 unit=kWh
